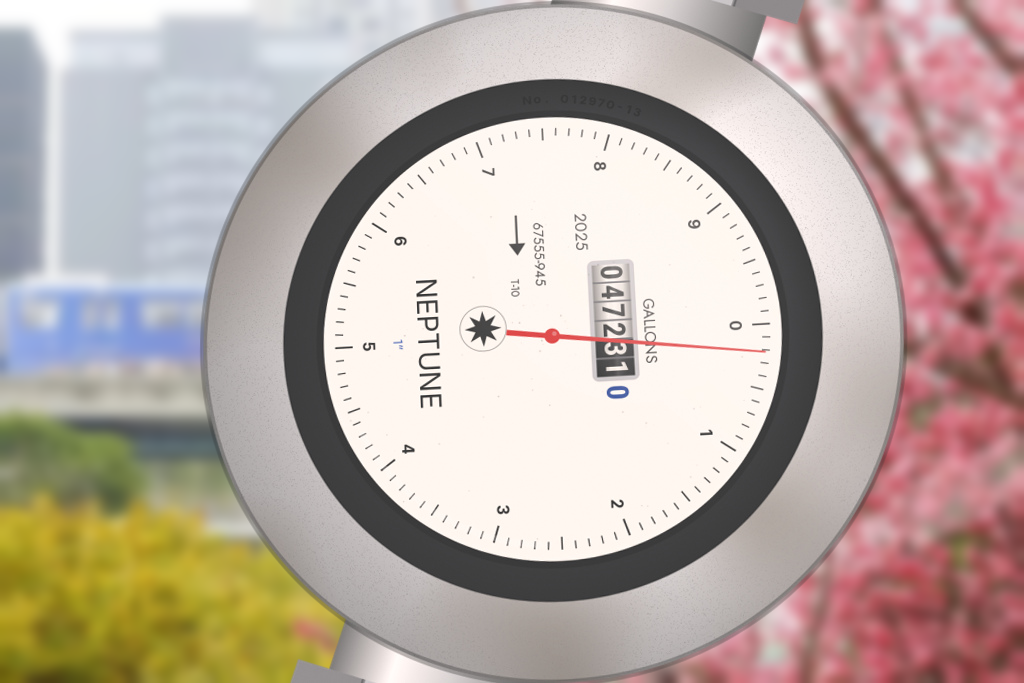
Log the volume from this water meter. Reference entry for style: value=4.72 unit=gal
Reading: value=472310.2 unit=gal
